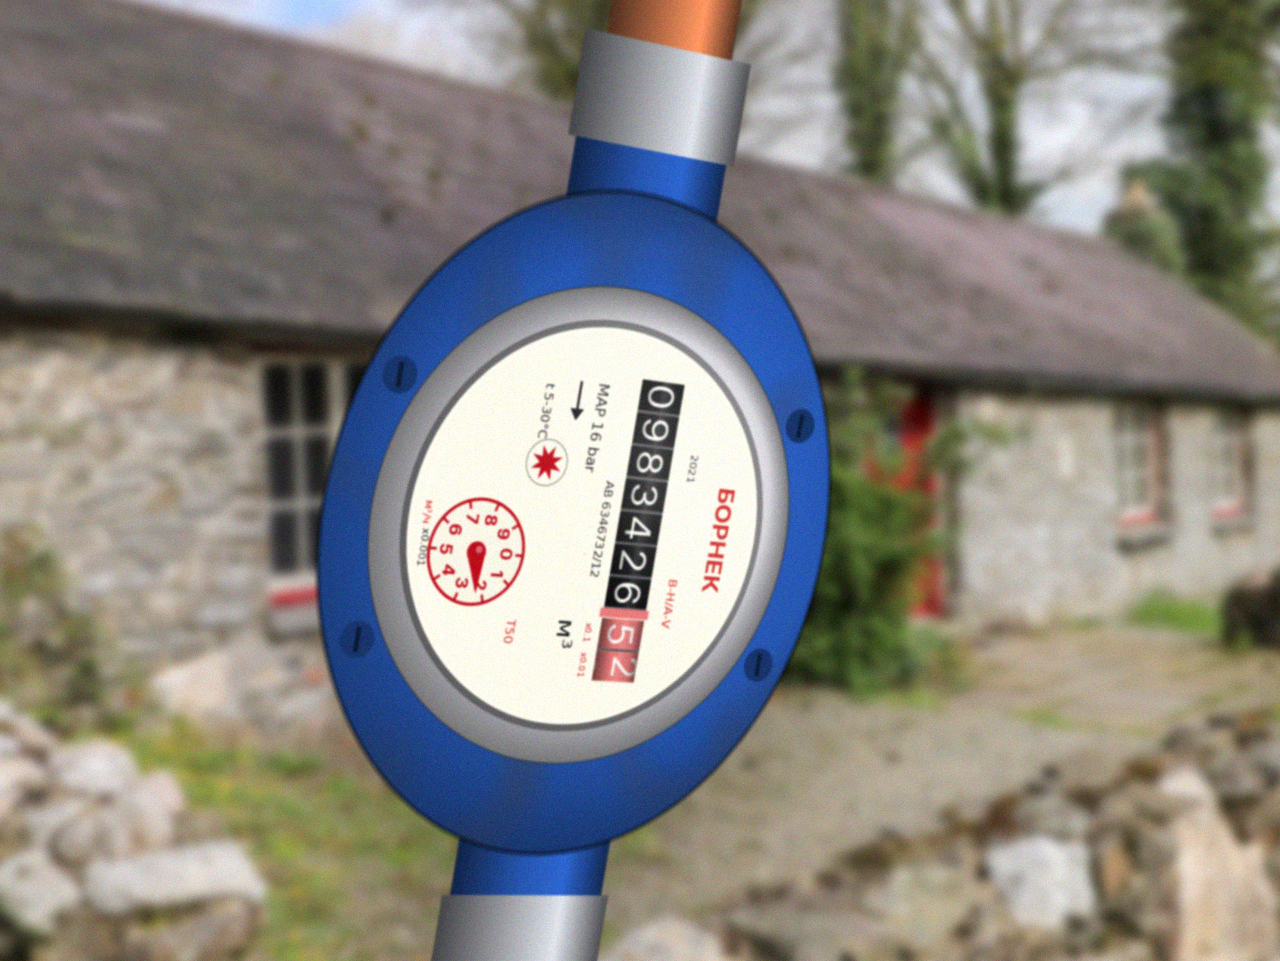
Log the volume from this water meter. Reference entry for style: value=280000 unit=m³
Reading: value=983426.522 unit=m³
